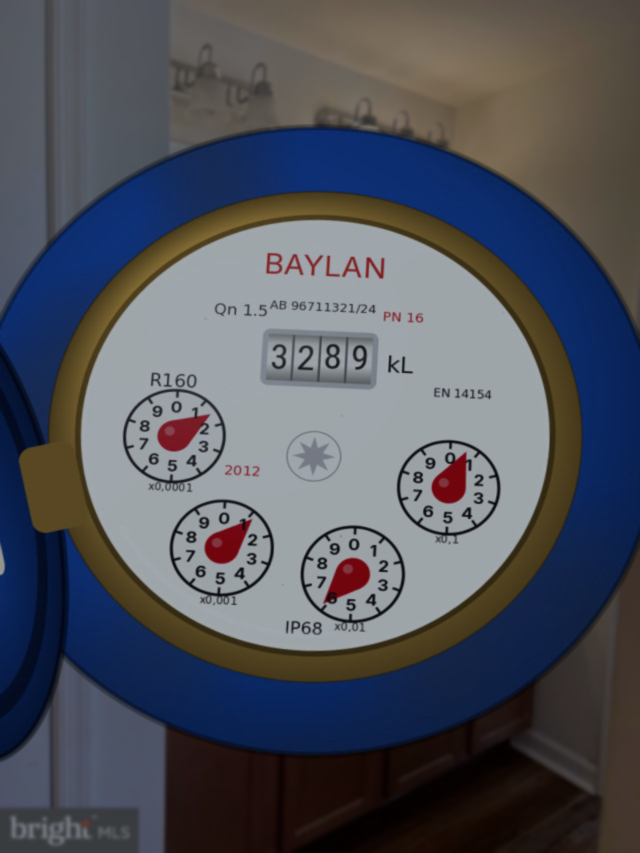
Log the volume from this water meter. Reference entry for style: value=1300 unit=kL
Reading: value=3289.0611 unit=kL
